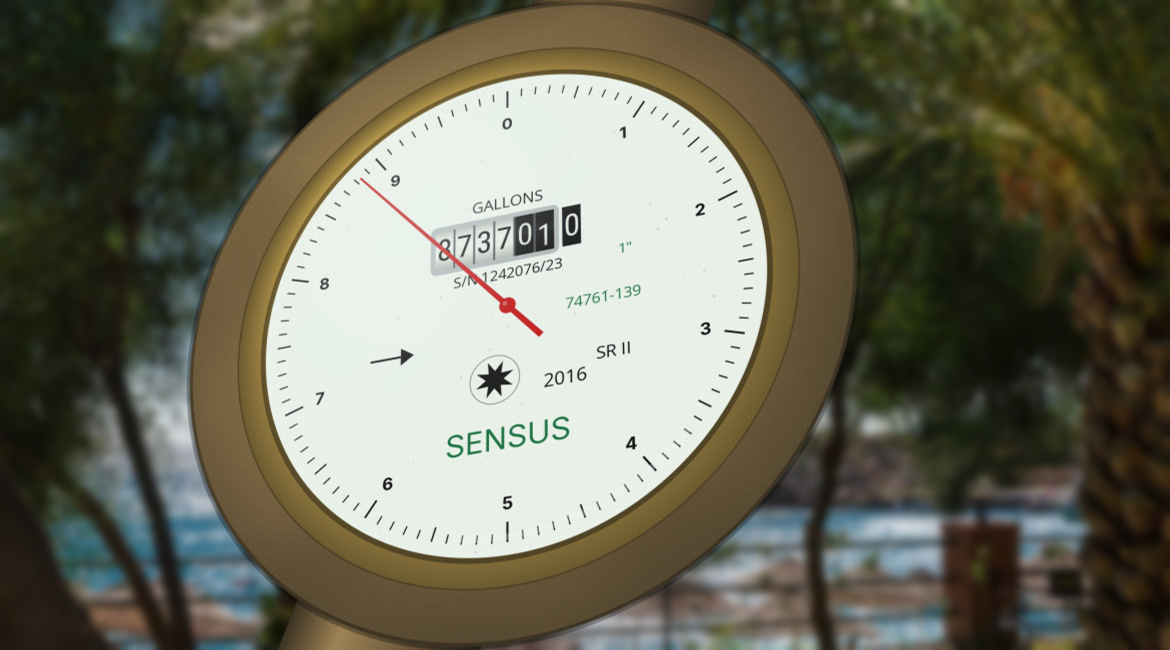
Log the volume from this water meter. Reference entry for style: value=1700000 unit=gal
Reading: value=8737008.8 unit=gal
